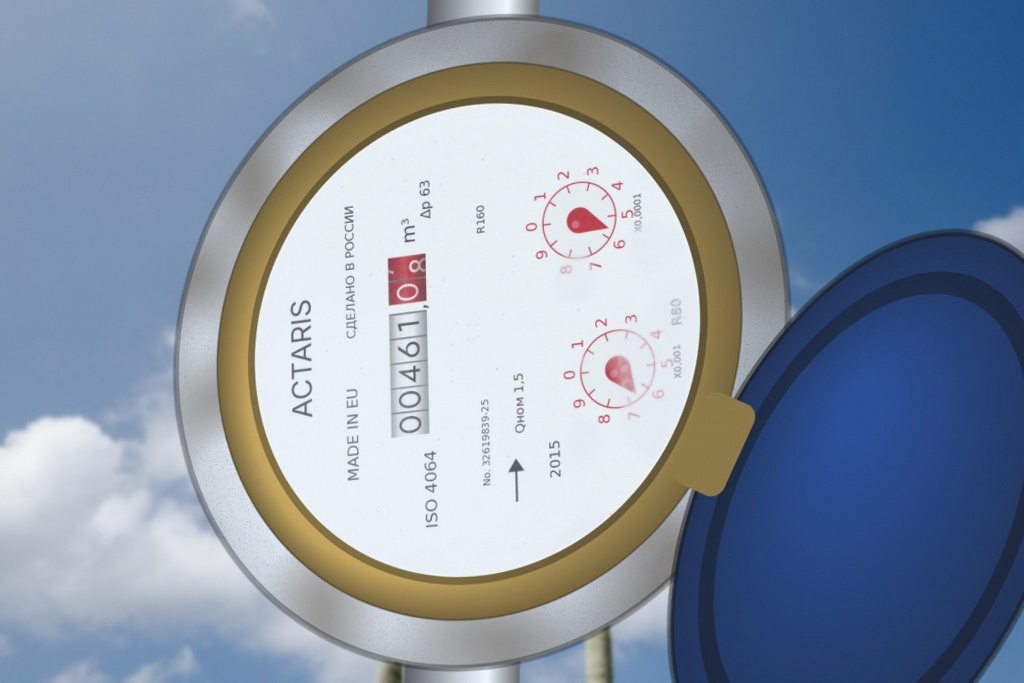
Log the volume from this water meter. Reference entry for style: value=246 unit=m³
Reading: value=461.0765 unit=m³
